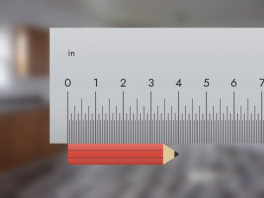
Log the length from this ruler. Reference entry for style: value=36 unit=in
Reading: value=4 unit=in
